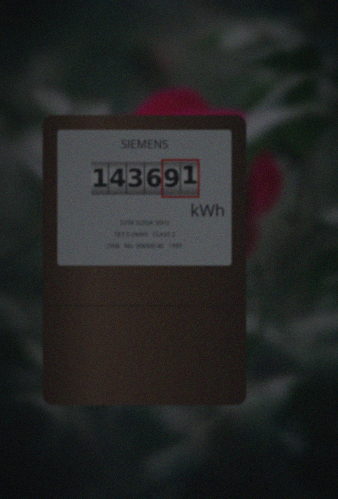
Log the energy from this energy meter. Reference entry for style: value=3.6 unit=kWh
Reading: value=1436.91 unit=kWh
